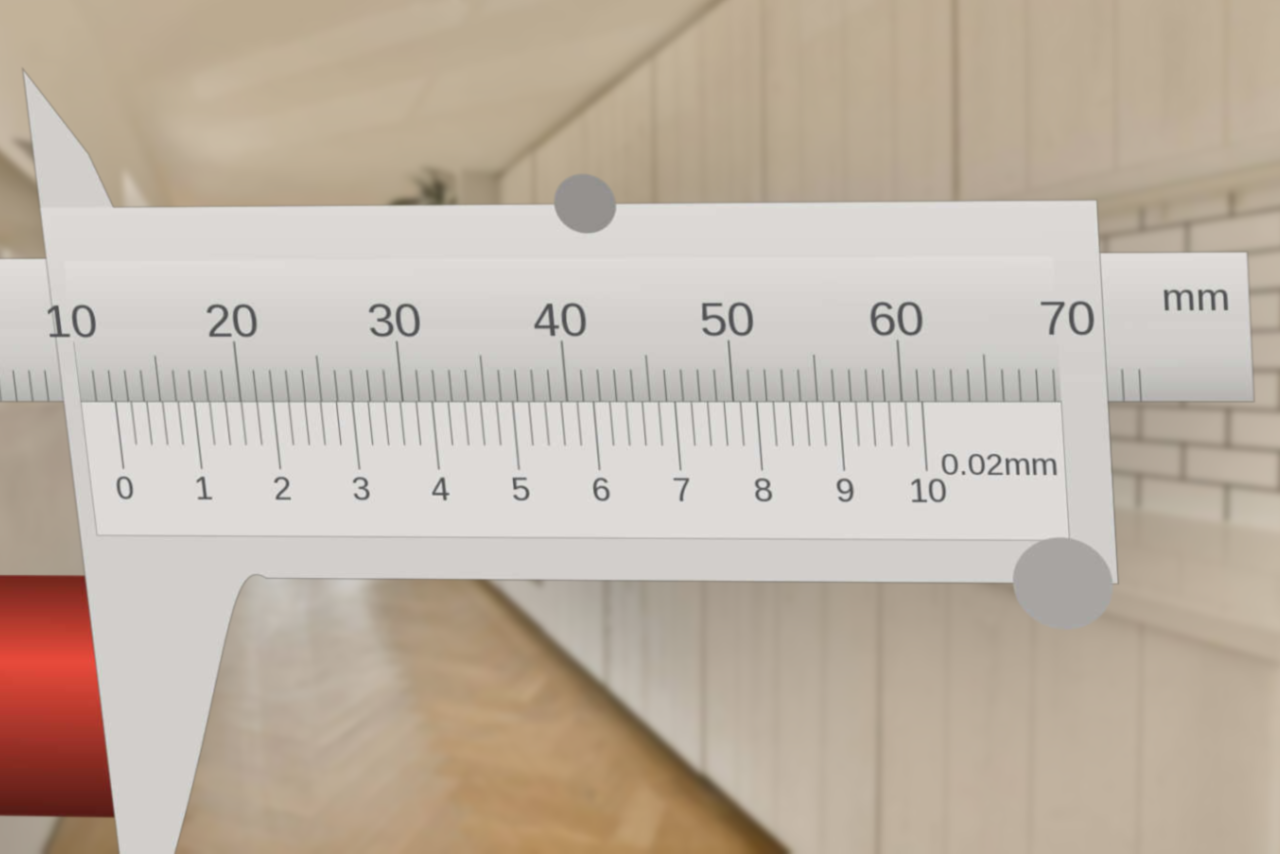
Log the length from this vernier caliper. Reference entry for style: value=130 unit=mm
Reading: value=12.2 unit=mm
